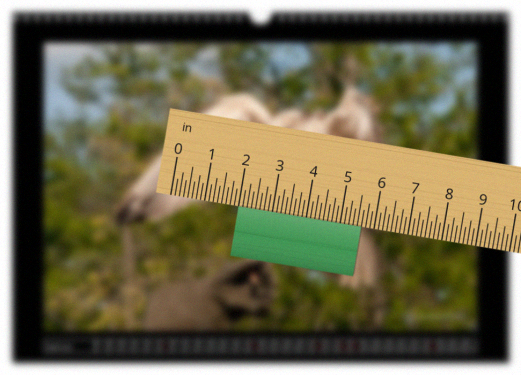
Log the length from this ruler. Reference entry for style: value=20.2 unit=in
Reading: value=3.625 unit=in
